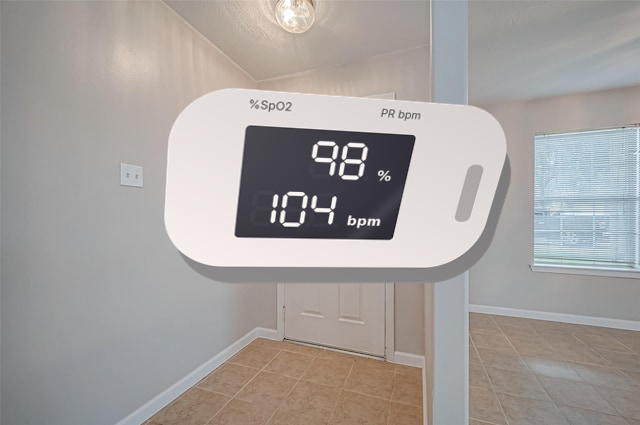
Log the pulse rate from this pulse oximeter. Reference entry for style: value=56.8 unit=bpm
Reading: value=104 unit=bpm
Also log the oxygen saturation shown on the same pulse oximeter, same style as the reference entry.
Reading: value=98 unit=%
